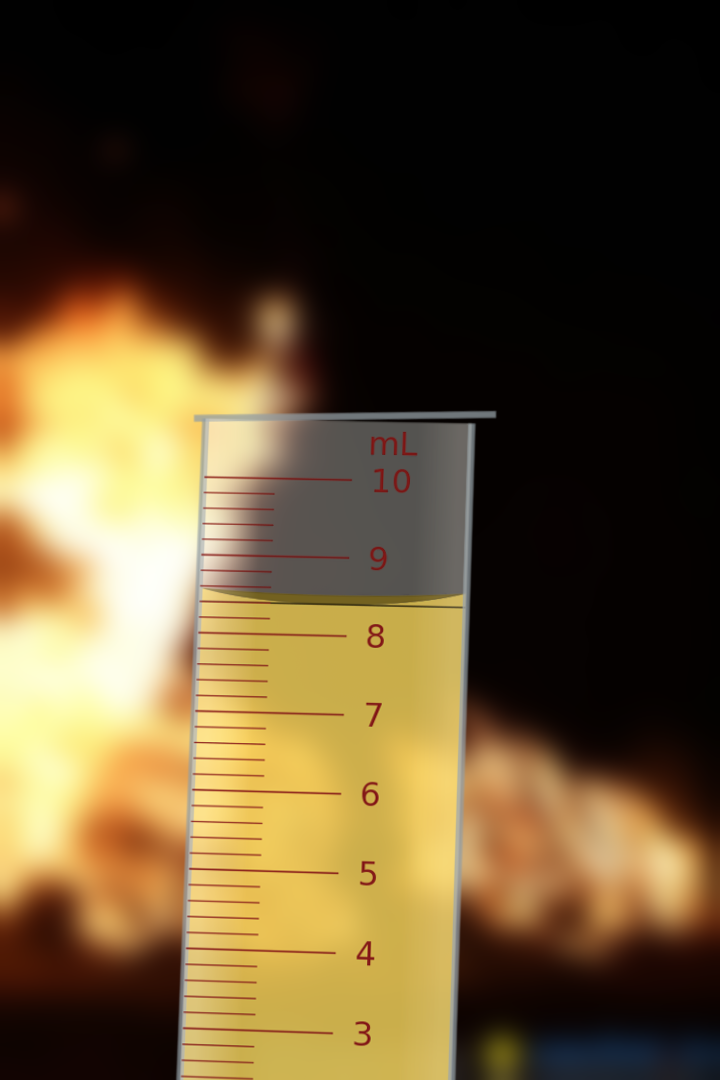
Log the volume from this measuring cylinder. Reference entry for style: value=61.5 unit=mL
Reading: value=8.4 unit=mL
